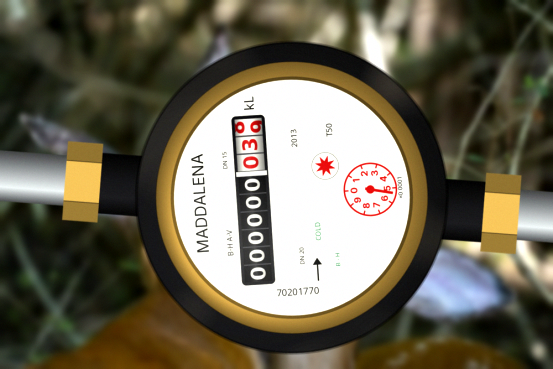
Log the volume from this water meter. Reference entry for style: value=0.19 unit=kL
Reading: value=0.0385 unit=kL
